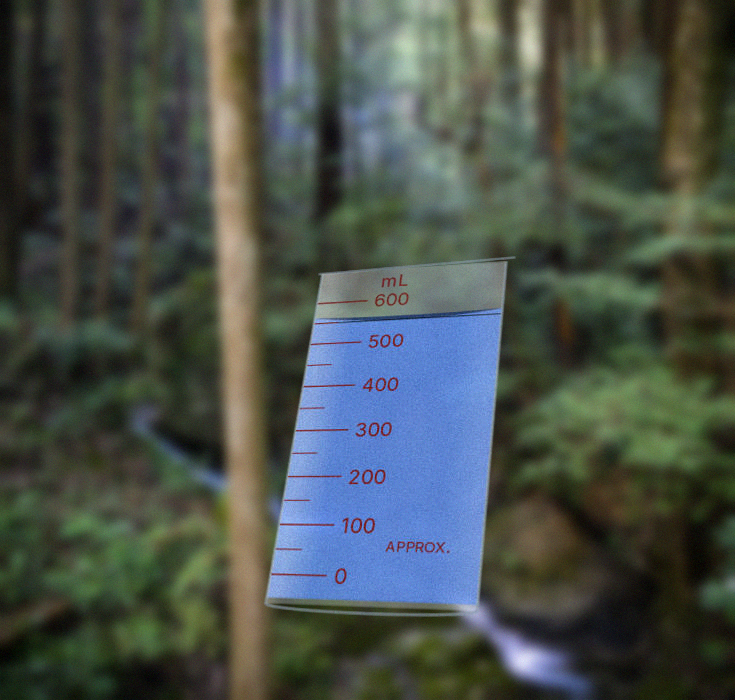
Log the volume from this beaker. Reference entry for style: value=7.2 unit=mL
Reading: value=550 unit=mL
